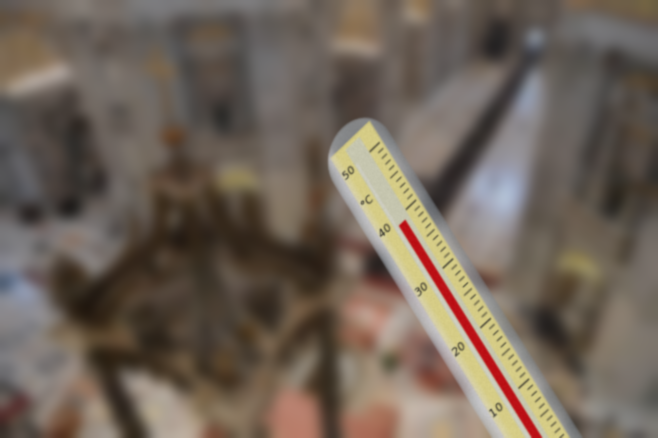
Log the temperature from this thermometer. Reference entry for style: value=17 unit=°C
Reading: value=39 unit=°C
